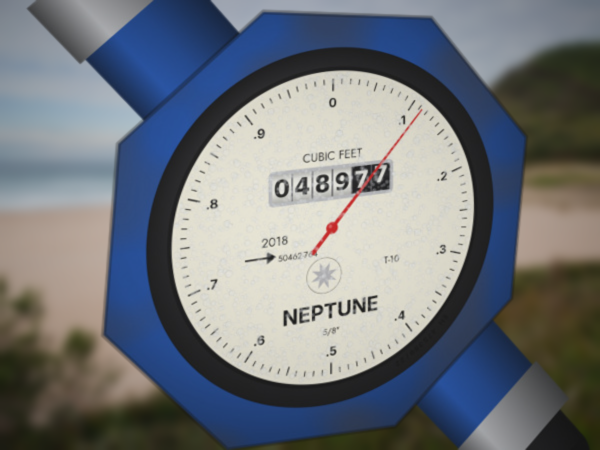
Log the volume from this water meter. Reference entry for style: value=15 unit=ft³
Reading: value=48977.11 unit=ft³
